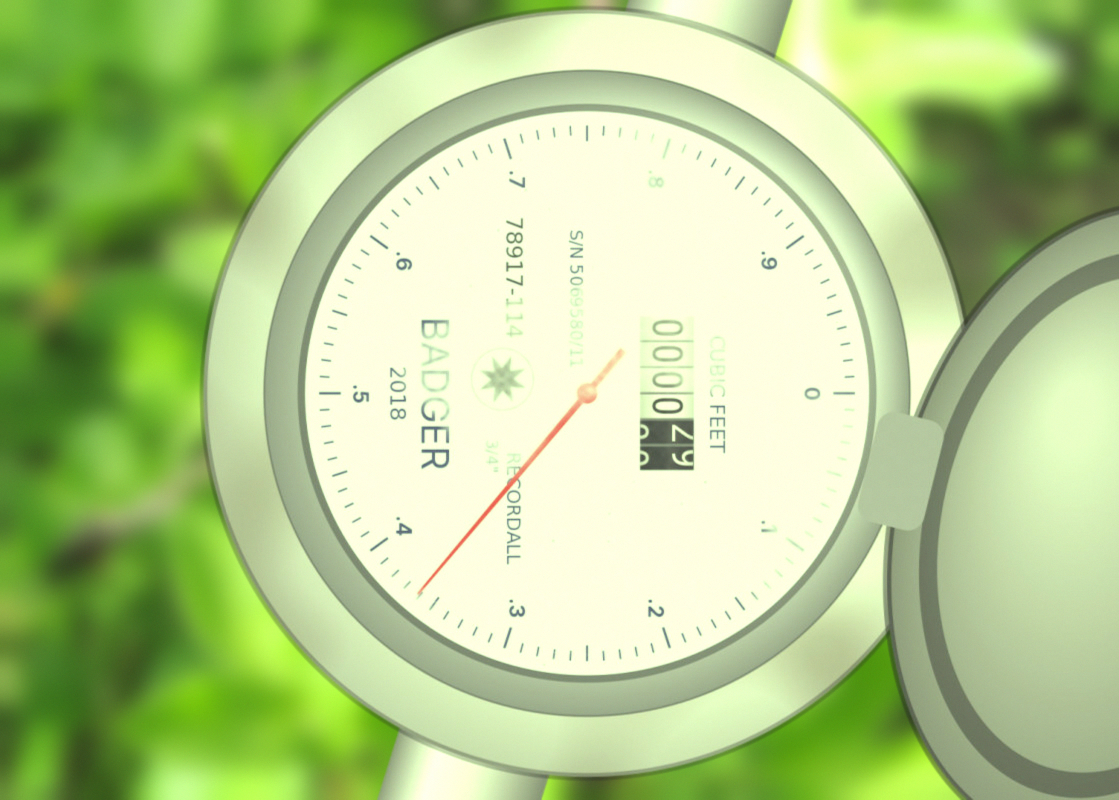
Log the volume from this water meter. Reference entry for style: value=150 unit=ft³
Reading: value=29.36 unit=ft³
